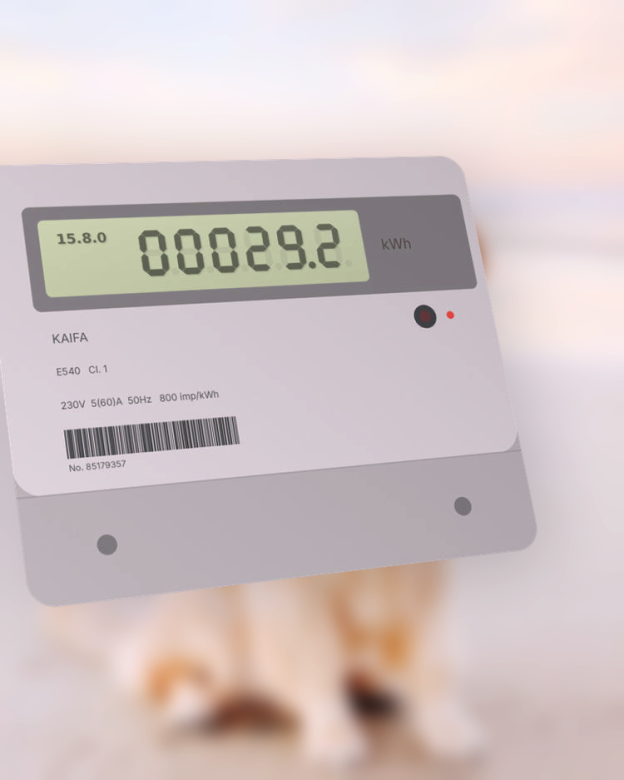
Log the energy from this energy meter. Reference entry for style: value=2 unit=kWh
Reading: value=29.2 unit=kWh
